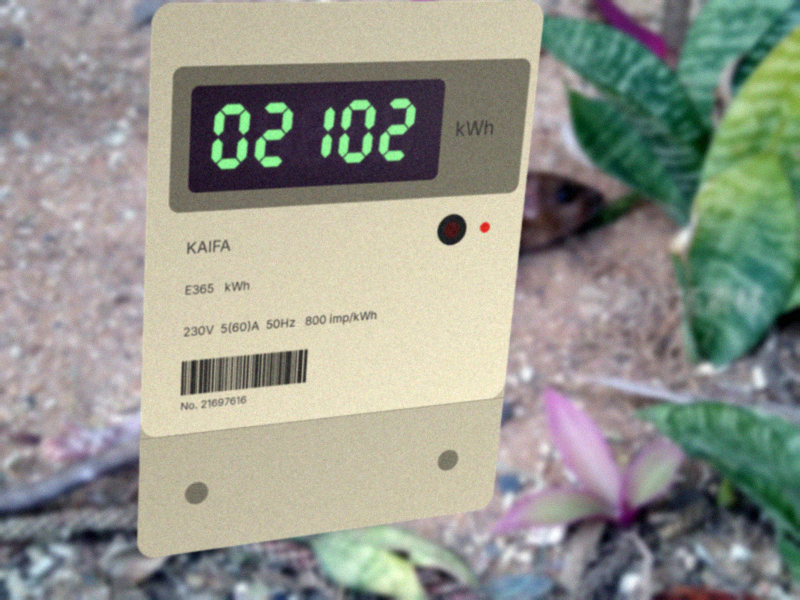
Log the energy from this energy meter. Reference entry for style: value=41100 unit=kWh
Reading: value=2102 unit=kWh
